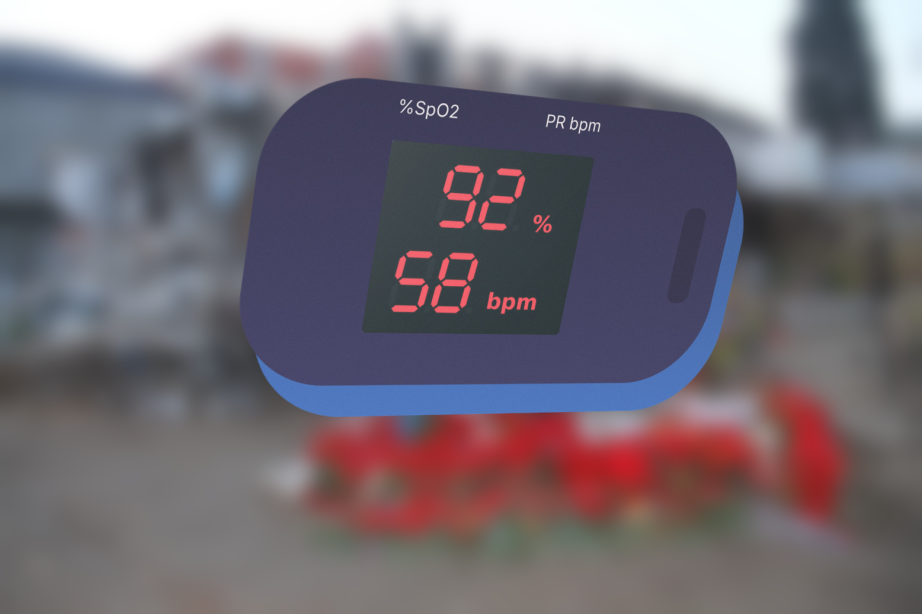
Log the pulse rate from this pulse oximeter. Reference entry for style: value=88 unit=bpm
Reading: value=58 unit=bpm
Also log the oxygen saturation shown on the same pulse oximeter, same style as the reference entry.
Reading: value=92 unit=%
